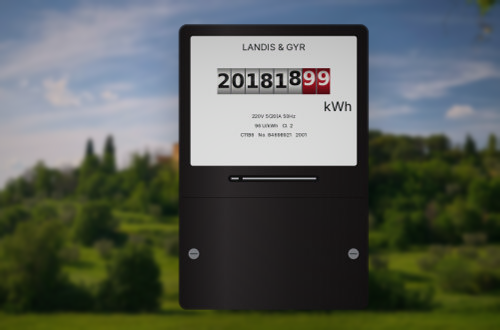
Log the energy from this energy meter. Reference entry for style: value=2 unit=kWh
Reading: value=201818.99 unit=kWh
